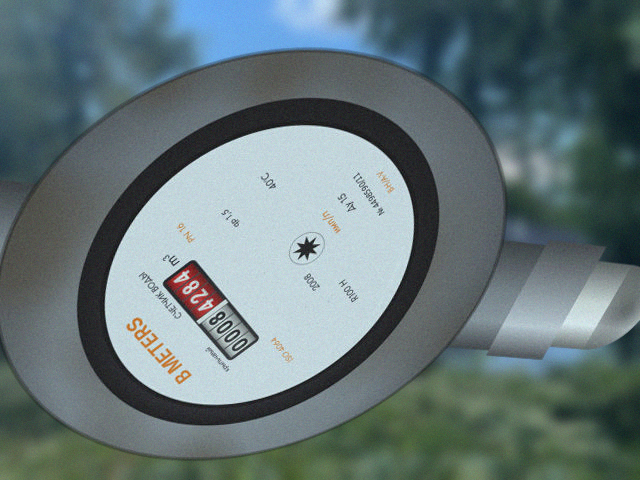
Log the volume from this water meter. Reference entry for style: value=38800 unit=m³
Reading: value=8.4284 unit=m³
